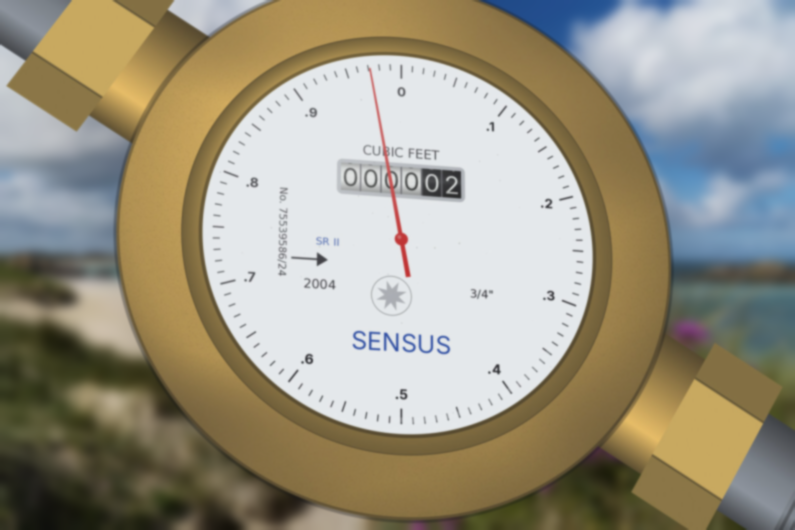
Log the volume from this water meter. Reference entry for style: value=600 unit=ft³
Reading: value=1.97 unit=ft³
